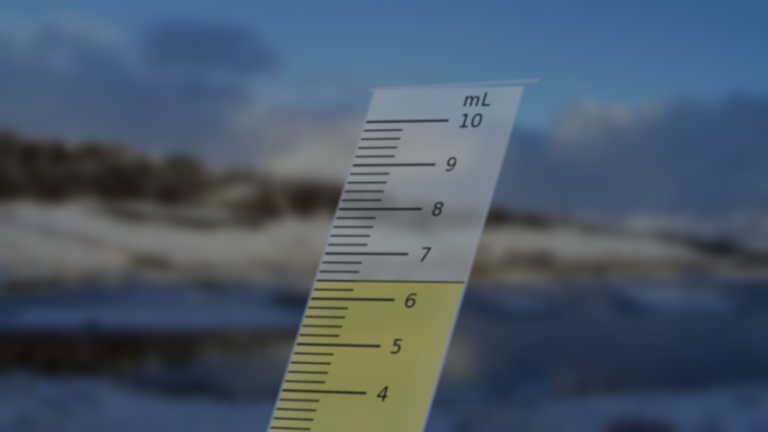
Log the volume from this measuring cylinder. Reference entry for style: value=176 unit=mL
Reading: value=6.4 unit=mL
